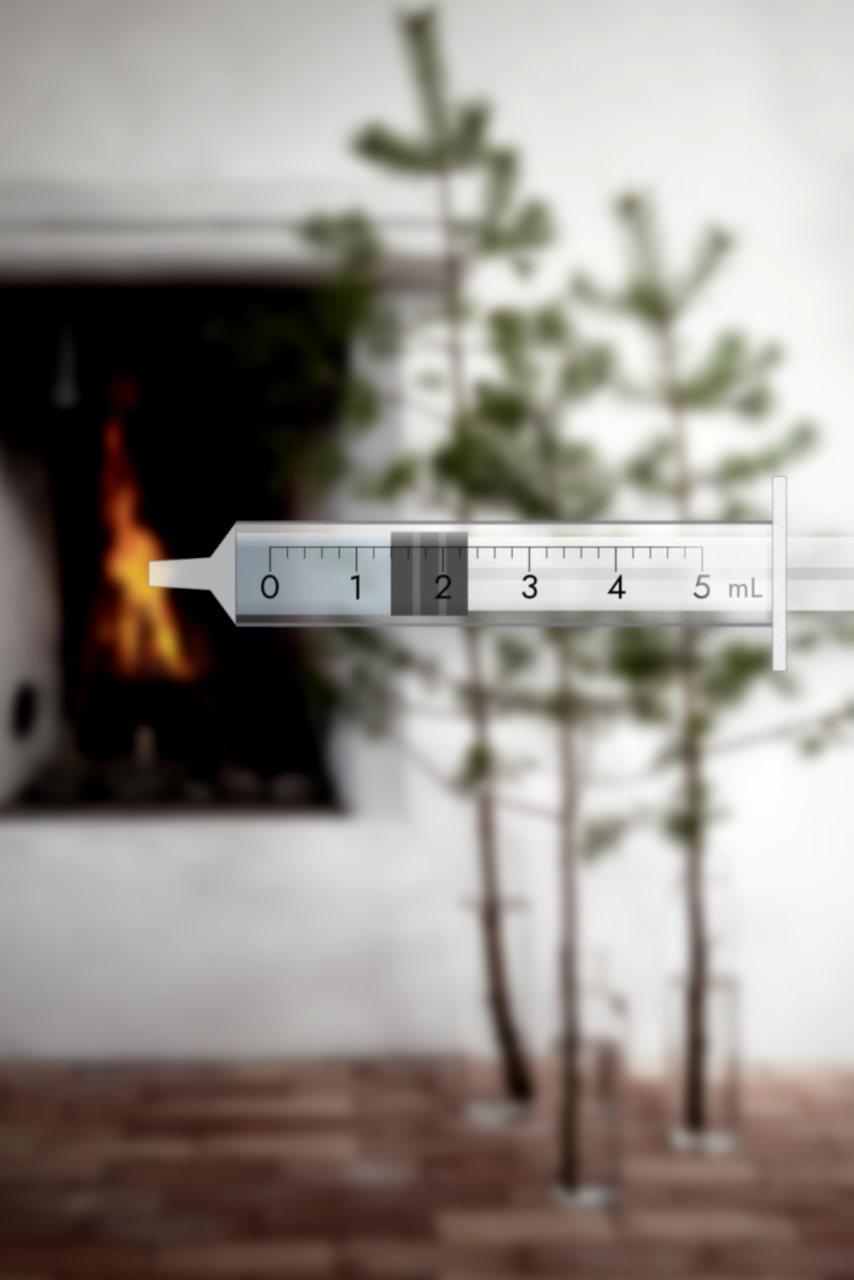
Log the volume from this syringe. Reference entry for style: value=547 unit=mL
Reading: value=1.4 unit=mL
